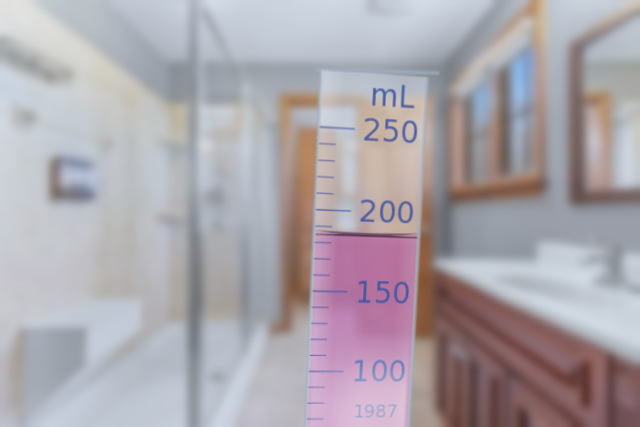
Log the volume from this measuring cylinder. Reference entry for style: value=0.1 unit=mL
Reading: value=185 unit=mL
